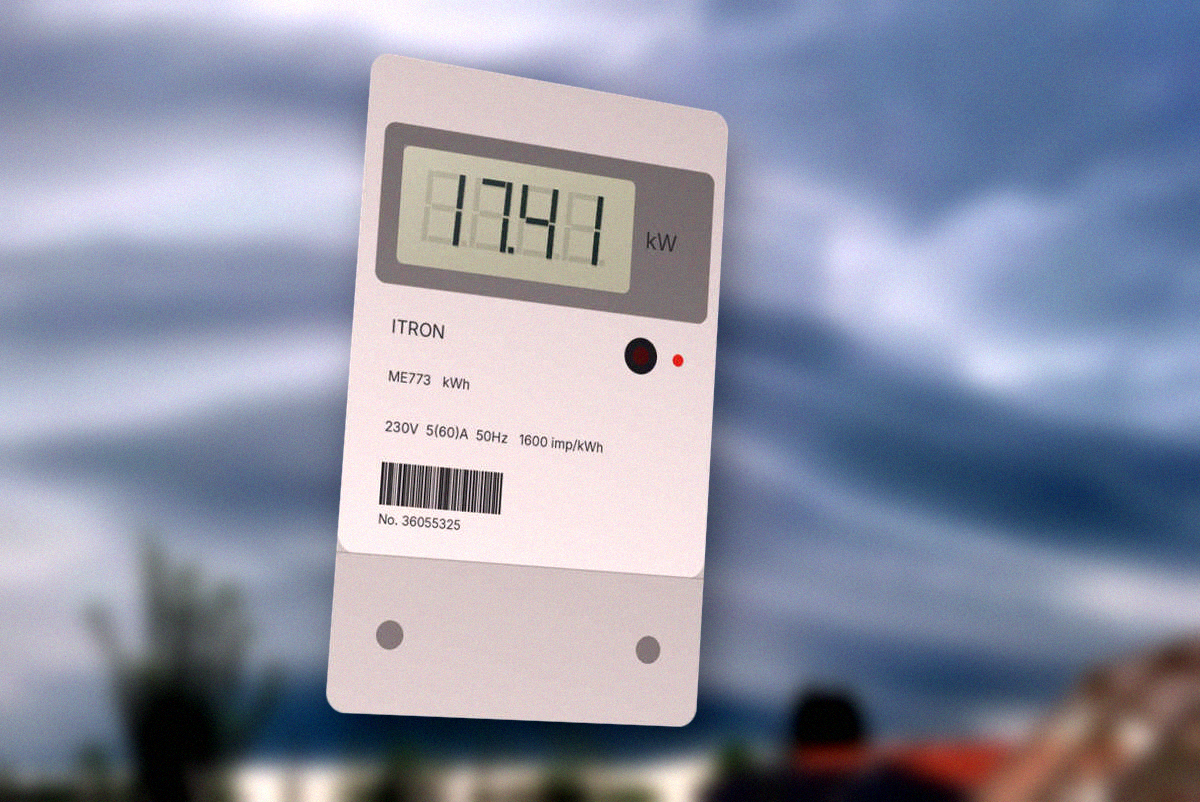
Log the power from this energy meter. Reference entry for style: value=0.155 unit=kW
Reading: value=17.41 unit=kW
